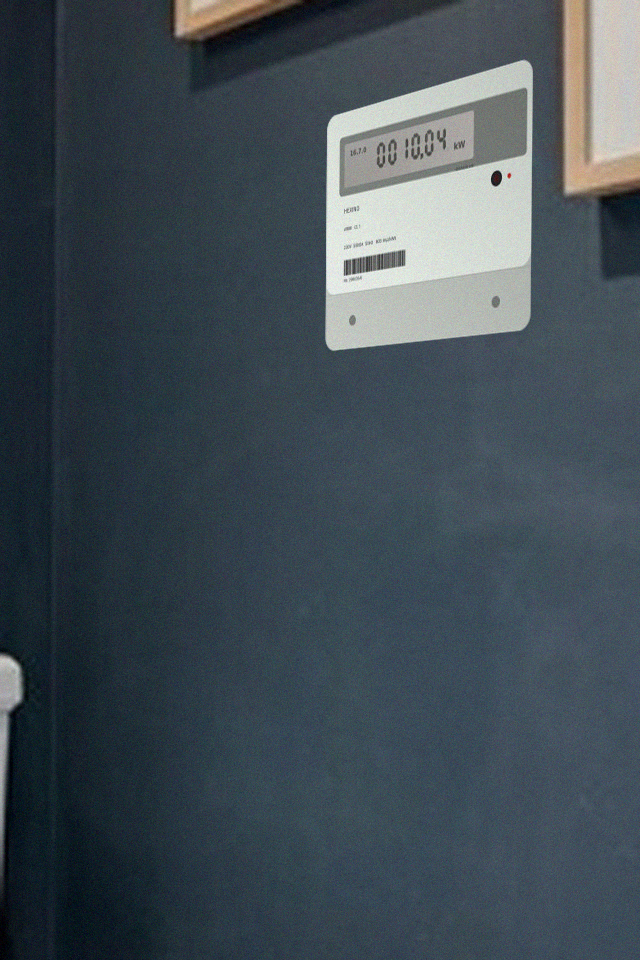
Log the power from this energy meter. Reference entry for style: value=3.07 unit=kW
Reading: value=10.04 unit=kW
